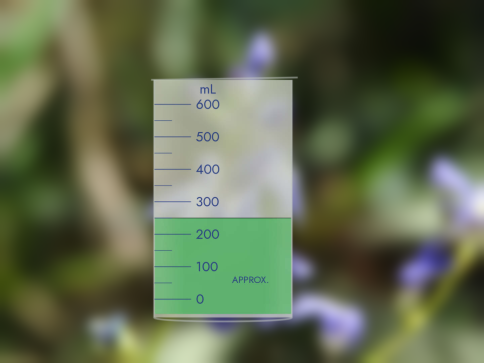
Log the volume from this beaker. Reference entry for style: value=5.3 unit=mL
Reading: value=250 unit=mL
